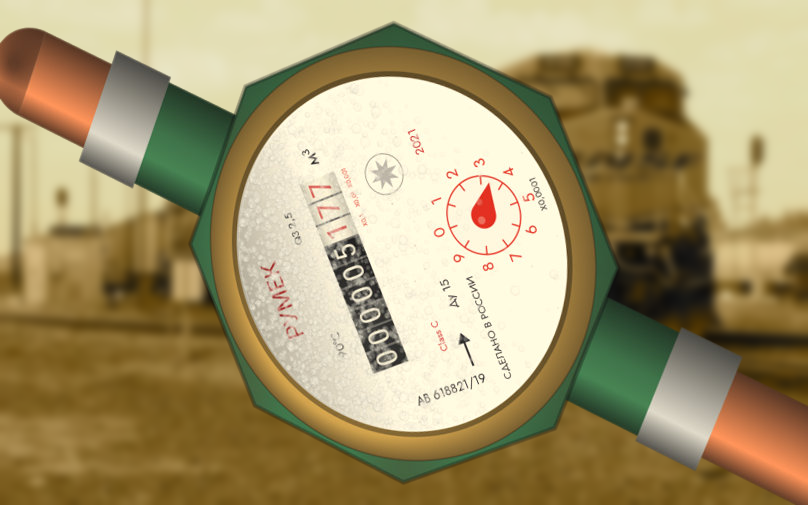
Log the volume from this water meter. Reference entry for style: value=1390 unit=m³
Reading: value=5.1773 unit=m³
